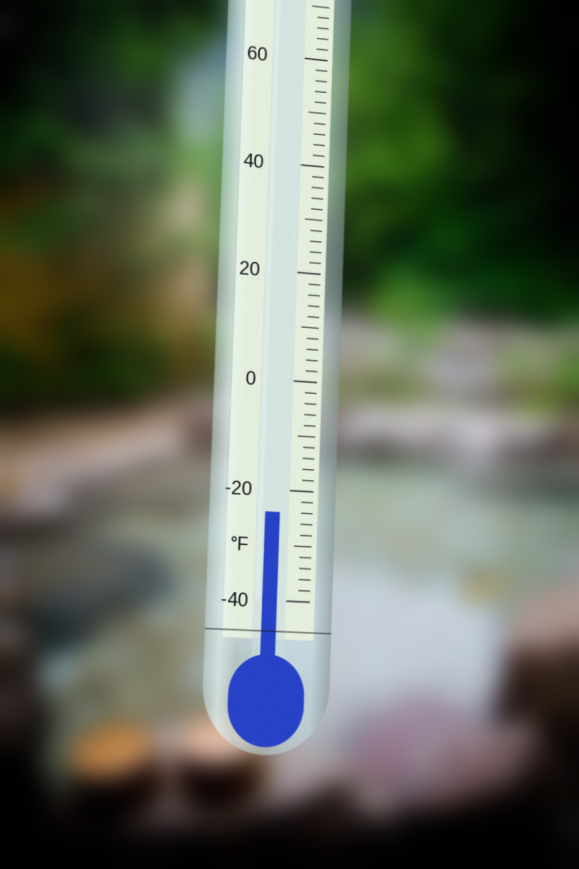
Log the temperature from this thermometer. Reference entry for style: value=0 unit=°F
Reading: value=-24 unit=°F
